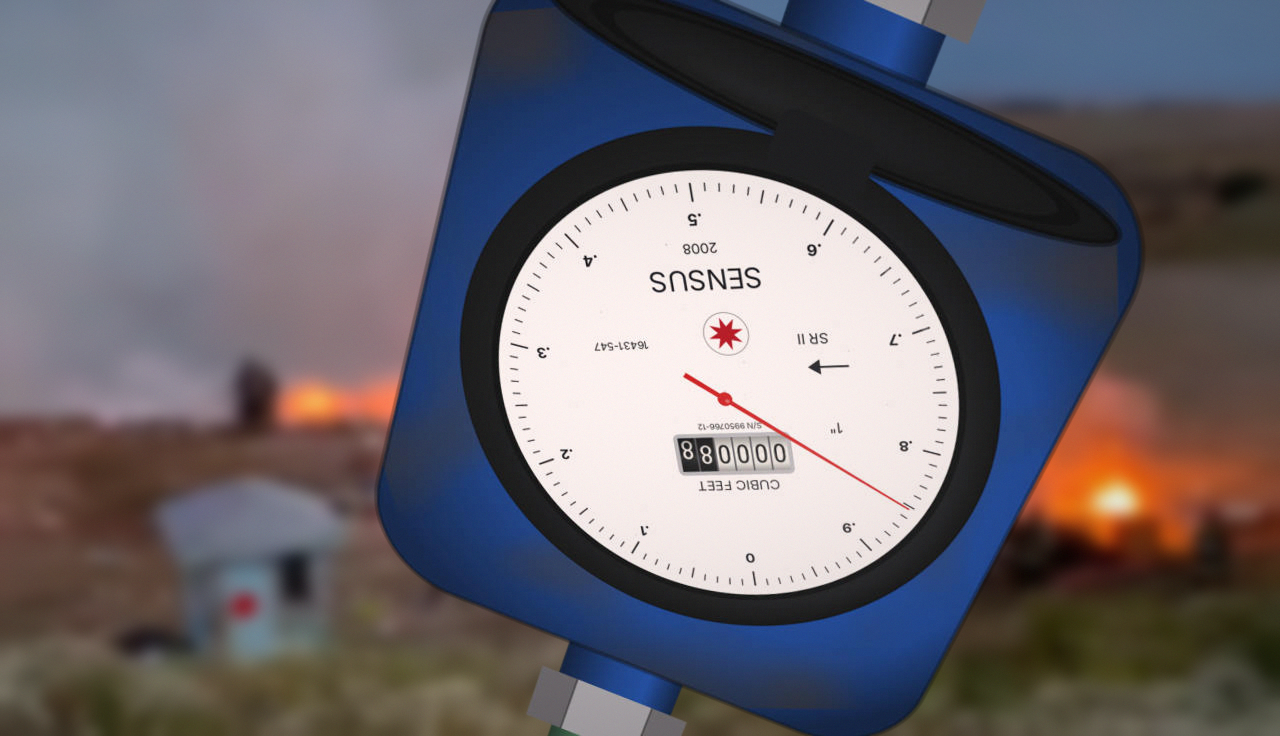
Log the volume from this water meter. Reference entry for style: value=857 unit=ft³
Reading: value=87.85 unit=ft³
